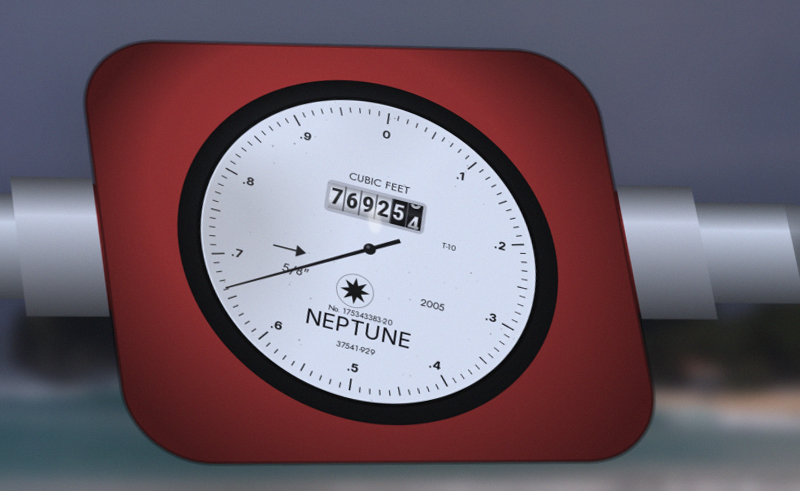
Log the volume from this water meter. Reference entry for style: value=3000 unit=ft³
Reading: value=769253.66 unit=ft³
